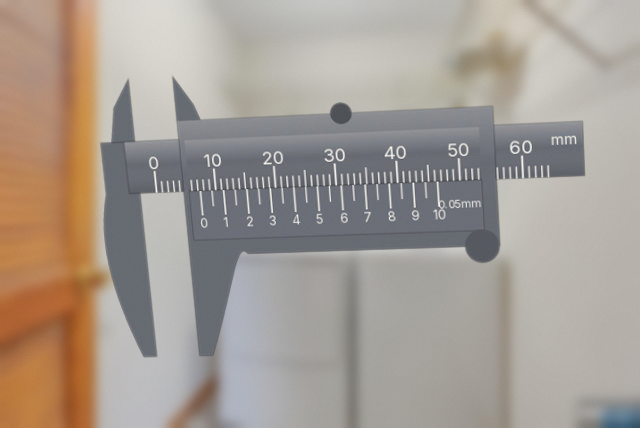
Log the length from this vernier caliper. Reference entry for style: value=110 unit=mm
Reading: value=7.4 unit=mm
